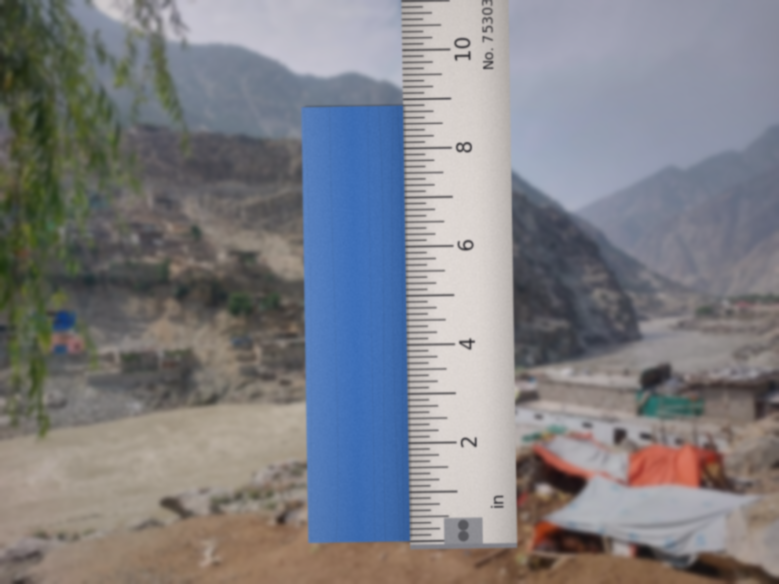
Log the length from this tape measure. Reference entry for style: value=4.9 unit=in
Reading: value=8.875 unit=in
